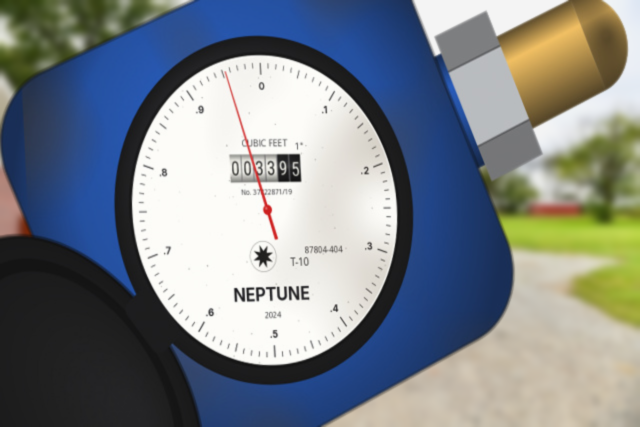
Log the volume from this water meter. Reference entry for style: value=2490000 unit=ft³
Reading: value=3394.95 unit=ft³
